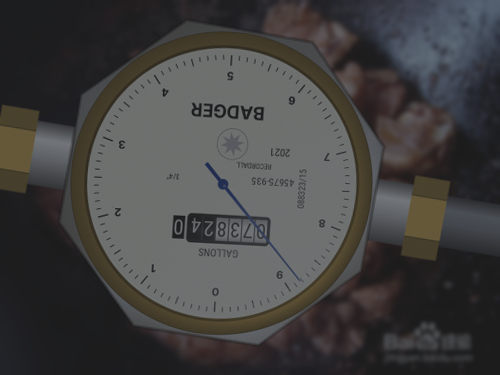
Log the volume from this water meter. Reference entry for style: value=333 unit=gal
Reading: value=738238.8 unit=gal
